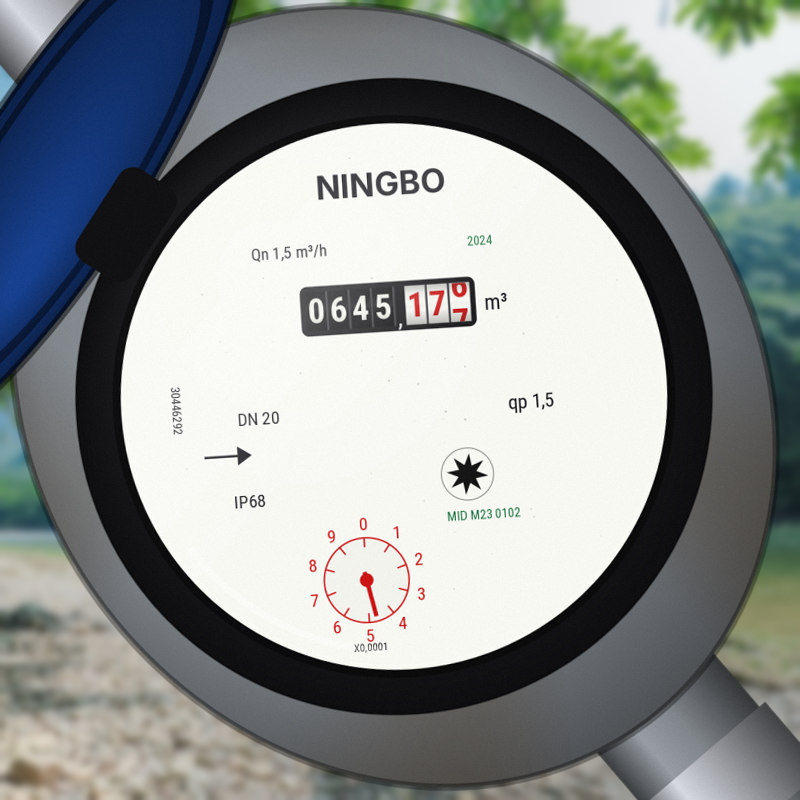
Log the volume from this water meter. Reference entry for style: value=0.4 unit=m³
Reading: value=645.1764 unit=m³
